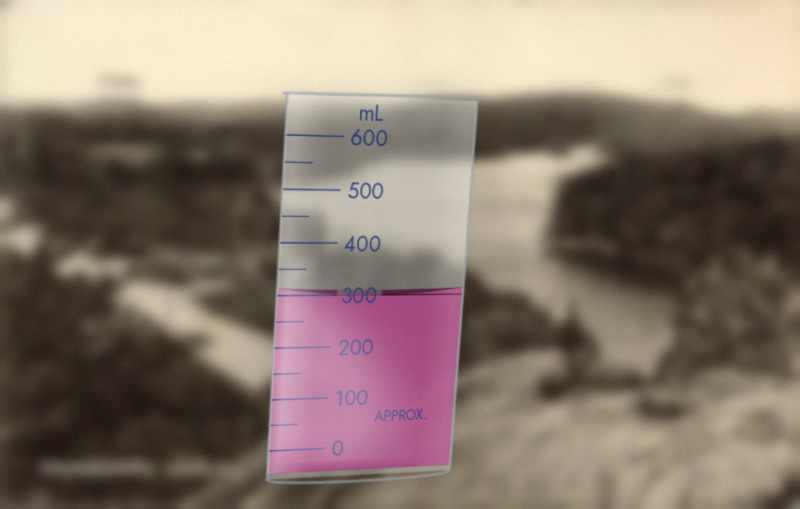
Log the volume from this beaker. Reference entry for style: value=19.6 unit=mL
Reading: value=300 unit=mL
